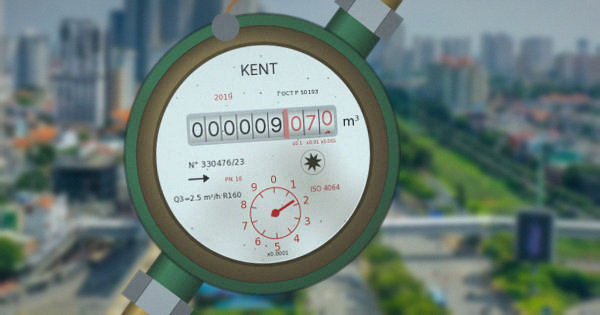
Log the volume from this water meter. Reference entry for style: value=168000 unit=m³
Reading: value=9.0701 unit=m³
